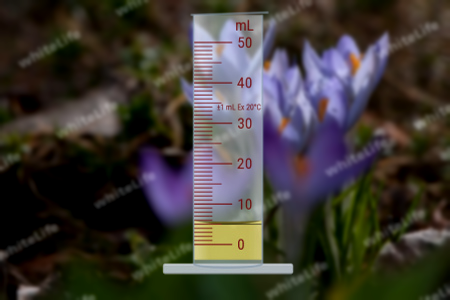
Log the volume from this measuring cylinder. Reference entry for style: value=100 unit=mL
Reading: value=5 unit=mL
